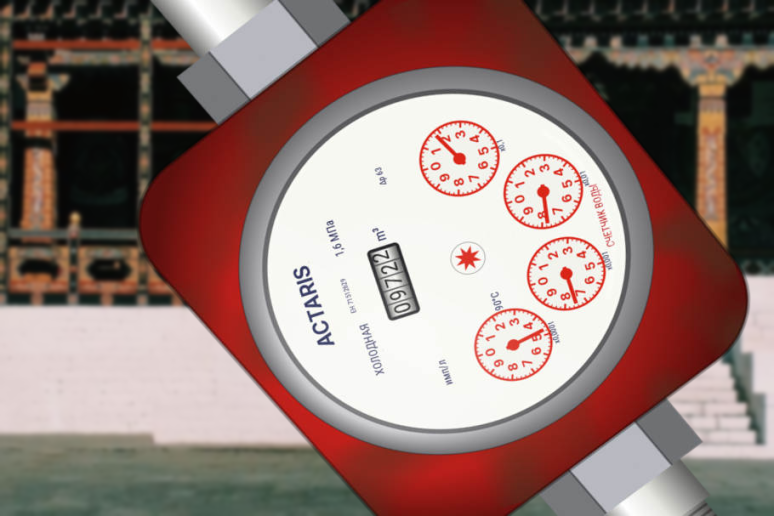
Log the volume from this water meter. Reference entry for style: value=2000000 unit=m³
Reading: value=9722.1774 unit=m³
